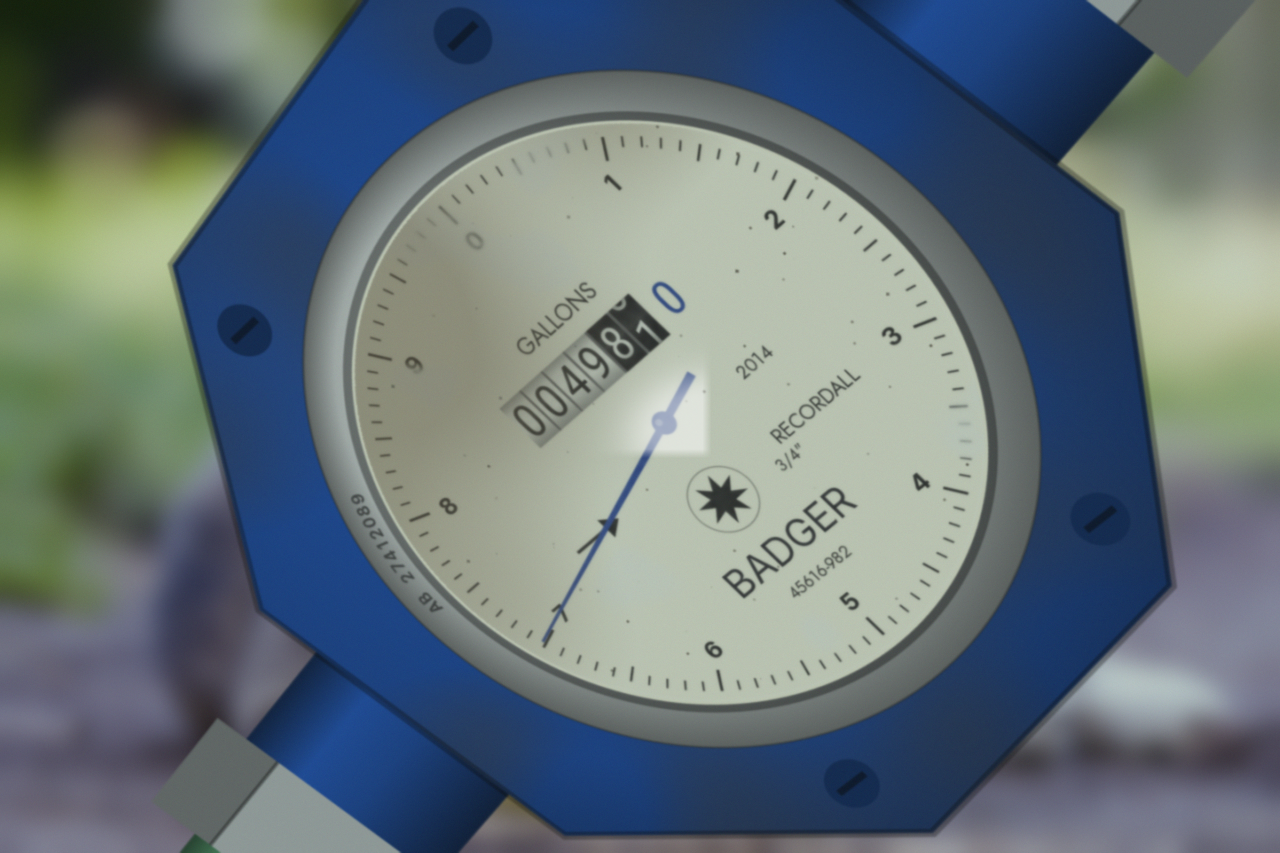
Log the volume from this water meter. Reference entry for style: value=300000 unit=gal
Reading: value=49807.0 unit=gal
